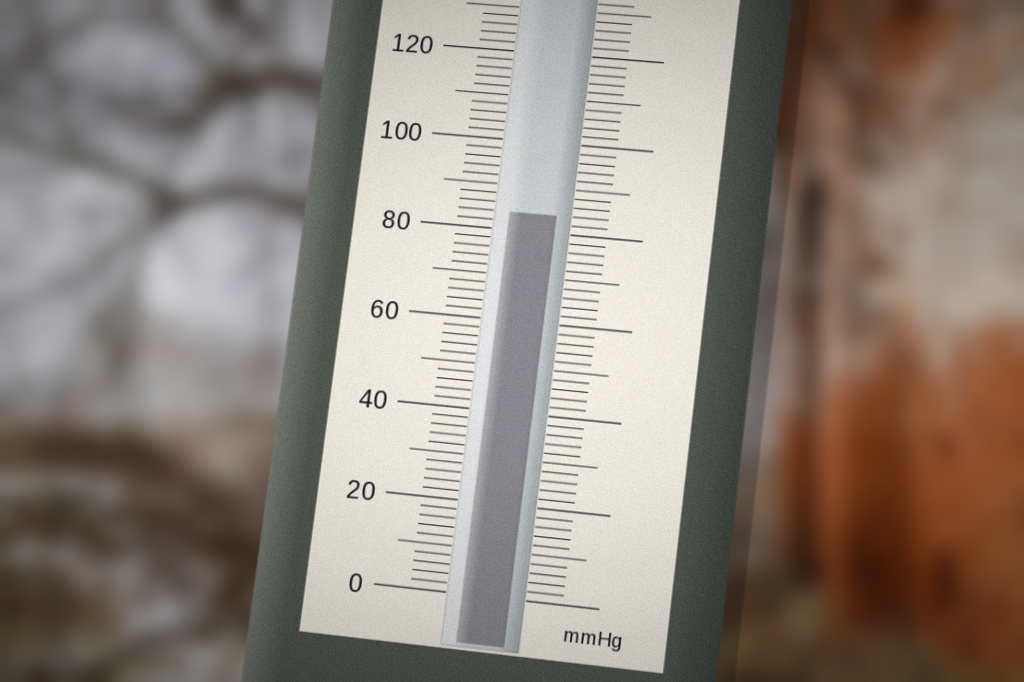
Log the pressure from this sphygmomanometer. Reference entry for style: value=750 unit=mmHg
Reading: value=84 unit=mmHg
